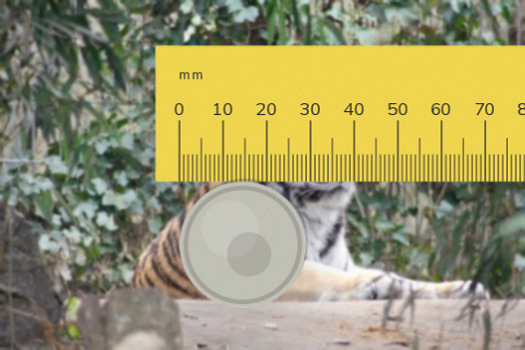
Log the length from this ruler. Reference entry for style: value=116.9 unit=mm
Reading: value=29 unit=mm
